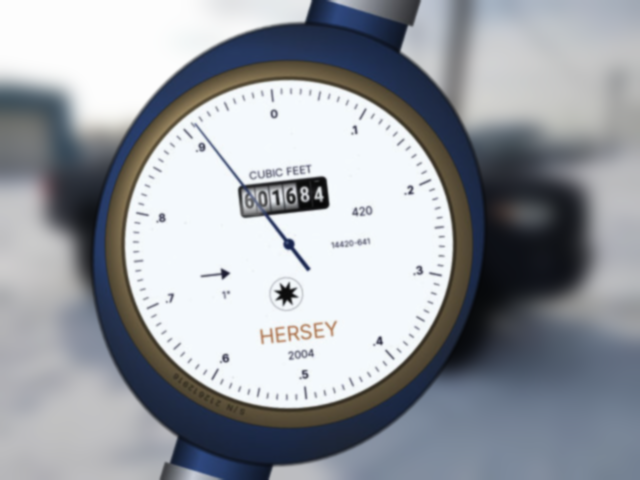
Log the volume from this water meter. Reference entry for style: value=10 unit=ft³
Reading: value=601683.91 unit=ft³
